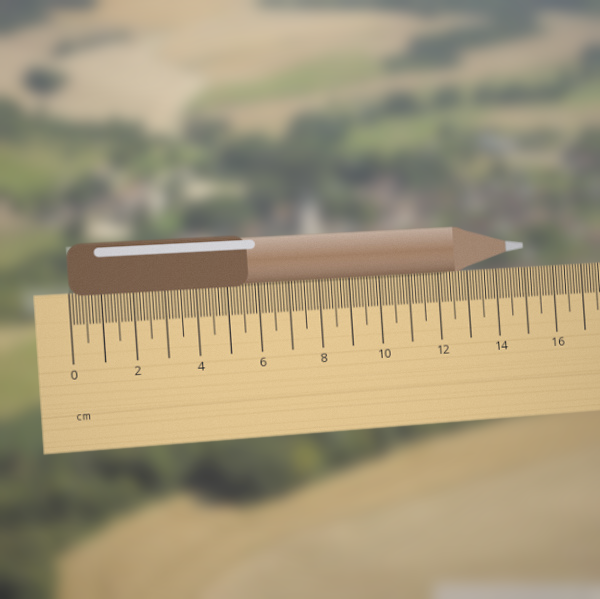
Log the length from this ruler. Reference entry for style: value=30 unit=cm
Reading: value=15 unit=cm
